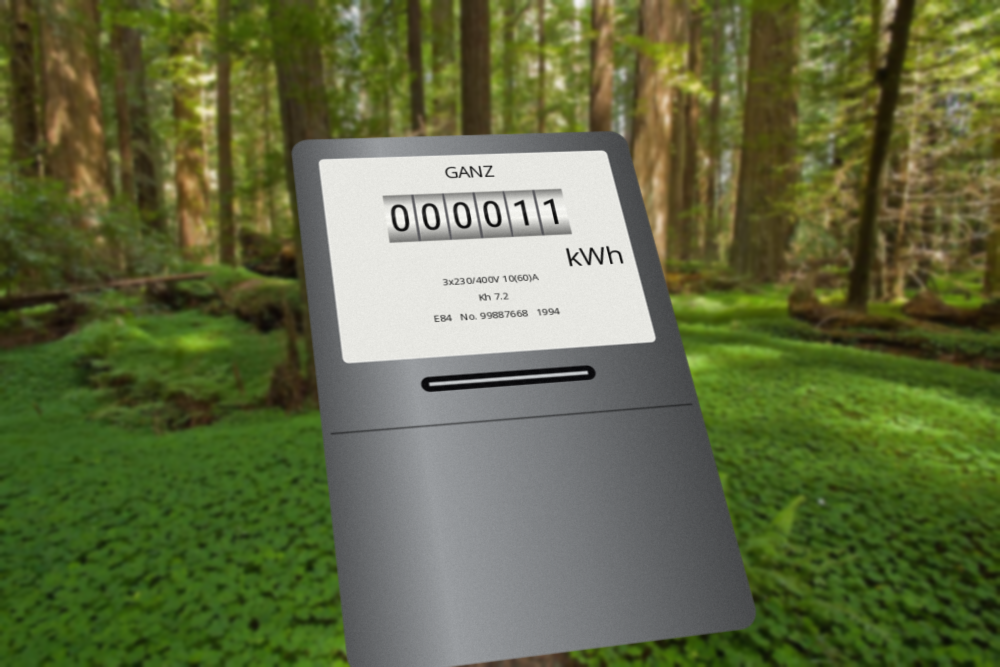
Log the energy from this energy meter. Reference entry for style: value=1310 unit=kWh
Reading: value=11 unit=kWh
